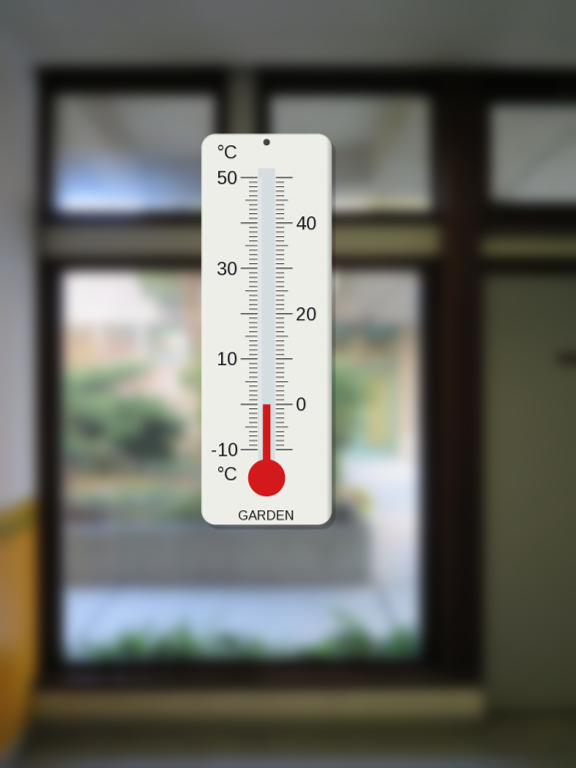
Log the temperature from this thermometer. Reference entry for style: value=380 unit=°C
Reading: value=0 unit=°C
